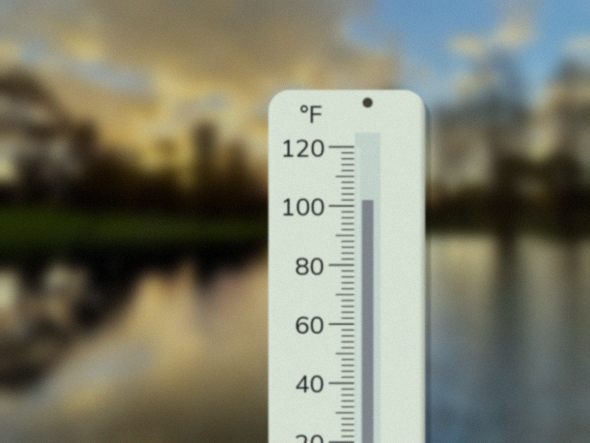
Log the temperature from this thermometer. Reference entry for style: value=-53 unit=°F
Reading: value=102 unit=°F
